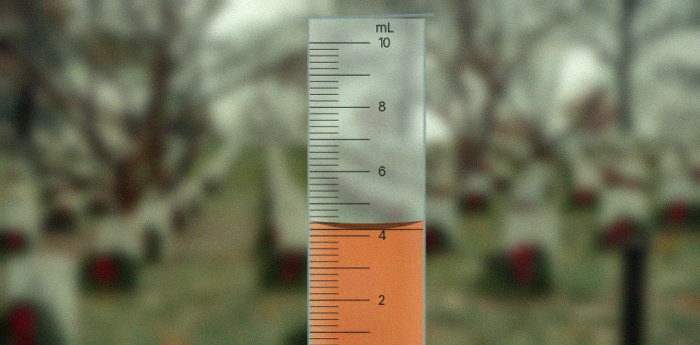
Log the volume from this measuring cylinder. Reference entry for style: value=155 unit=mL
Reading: value=4.2 unit=mL
